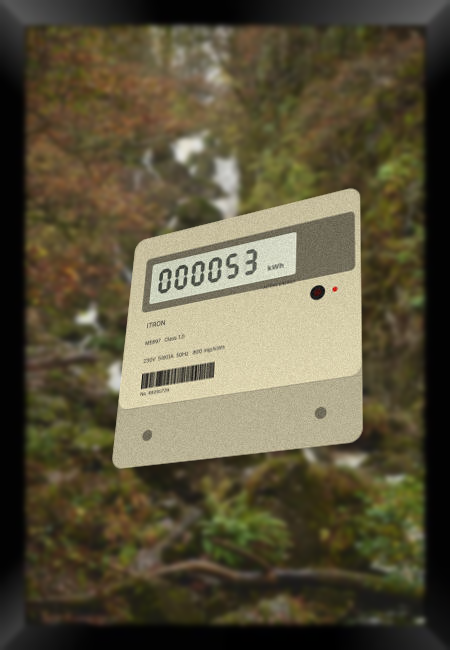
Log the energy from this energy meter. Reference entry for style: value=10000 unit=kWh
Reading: value=53 unit=kWh
